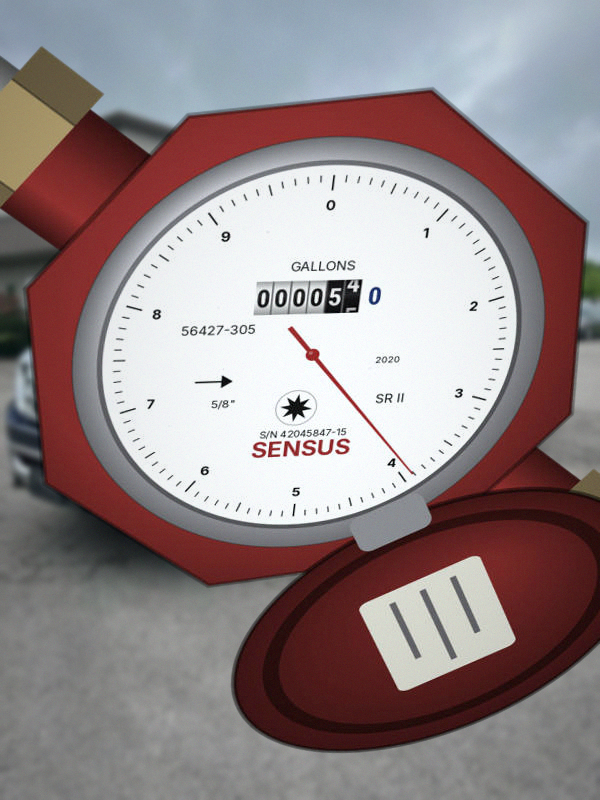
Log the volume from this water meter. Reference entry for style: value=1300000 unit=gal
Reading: value=543.9 unit=gal
